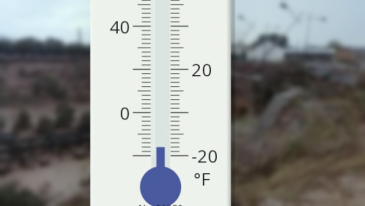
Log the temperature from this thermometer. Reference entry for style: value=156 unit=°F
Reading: value=-16 unit=°F
